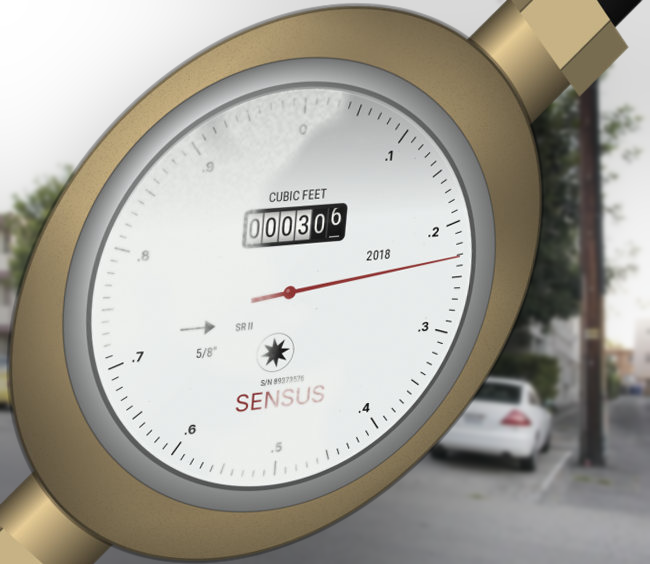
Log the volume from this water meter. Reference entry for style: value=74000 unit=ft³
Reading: value=306.23 unit=ft³
